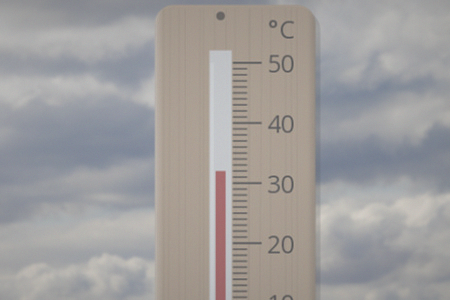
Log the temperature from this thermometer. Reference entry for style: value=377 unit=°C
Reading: value=32 unit=°C
